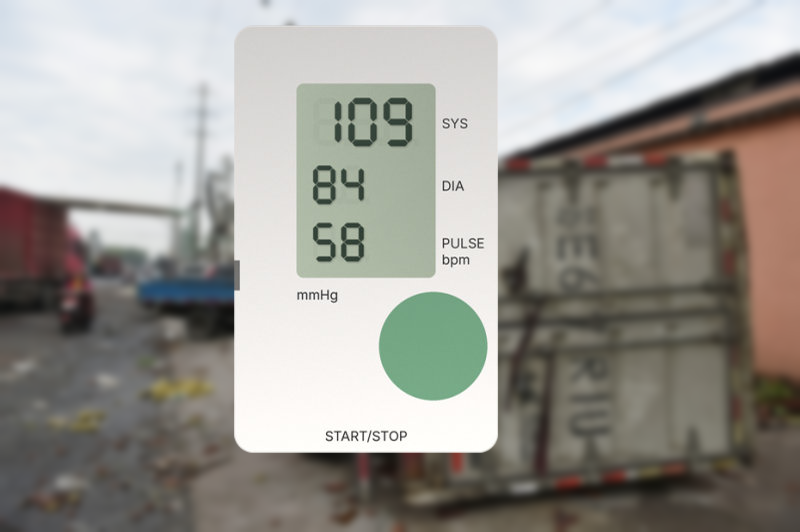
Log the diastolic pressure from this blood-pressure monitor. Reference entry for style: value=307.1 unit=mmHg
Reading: value=84 unit=mmHg
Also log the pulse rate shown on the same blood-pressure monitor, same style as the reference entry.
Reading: value=58 unit=bpm
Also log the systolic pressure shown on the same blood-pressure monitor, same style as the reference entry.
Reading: value=109 unit=mmHg
